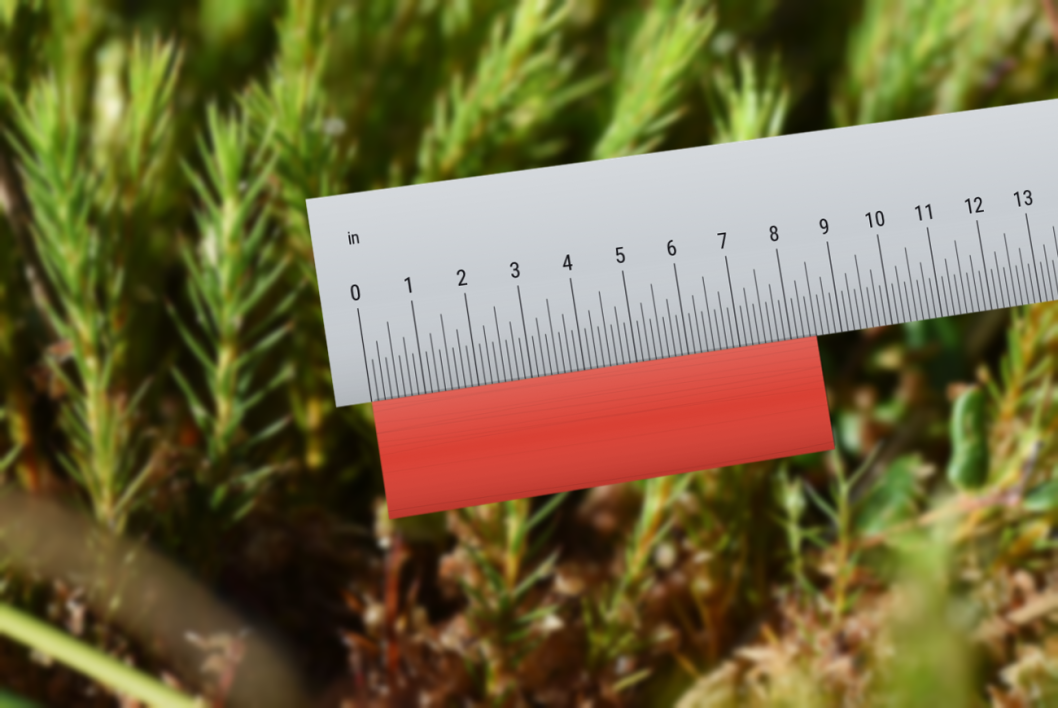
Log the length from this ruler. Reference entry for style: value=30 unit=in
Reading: value=8.5 unit=in
